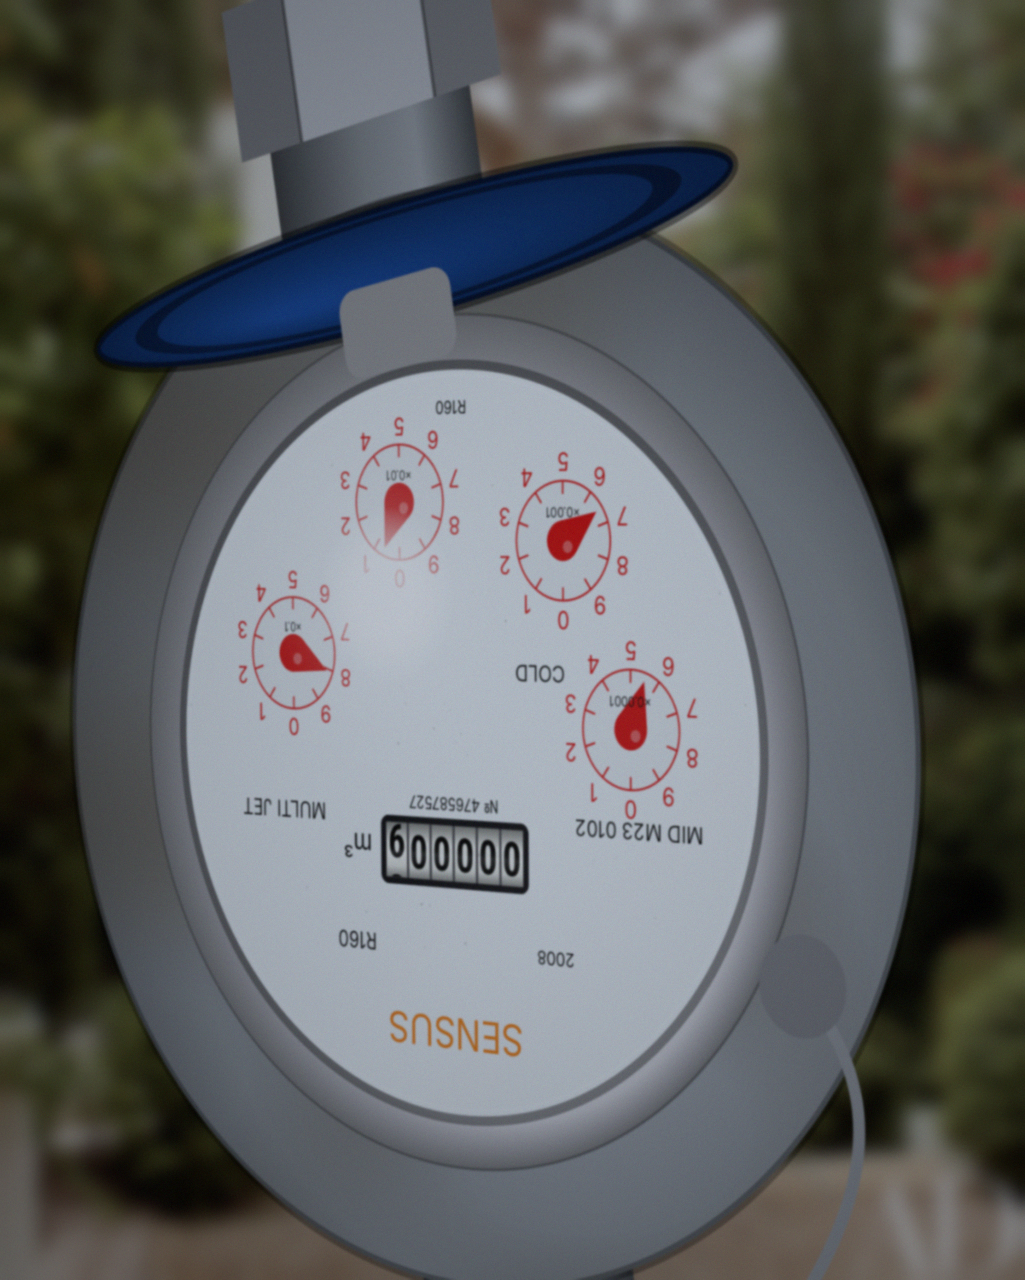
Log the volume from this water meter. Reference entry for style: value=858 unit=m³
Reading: value=8.8065 unit=m³
